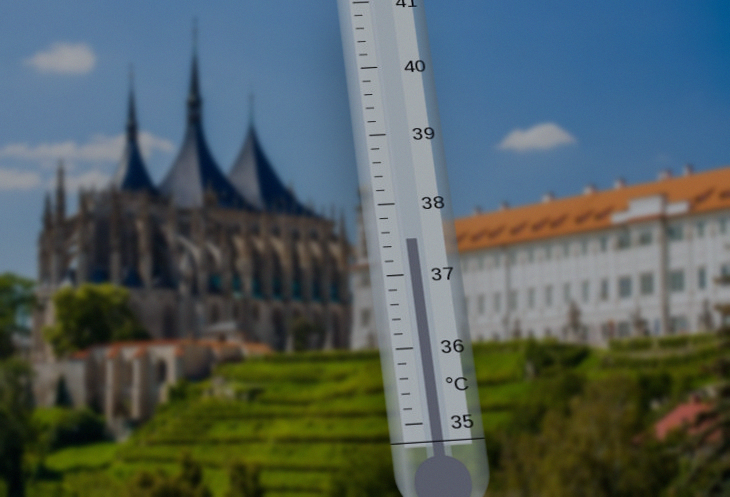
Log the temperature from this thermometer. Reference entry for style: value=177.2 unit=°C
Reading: value=37.5 unit=°C
